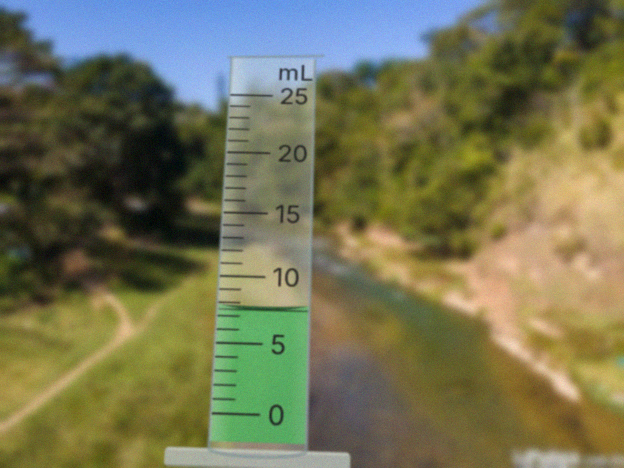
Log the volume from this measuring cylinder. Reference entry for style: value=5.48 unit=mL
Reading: value=7.5 unit=mL
